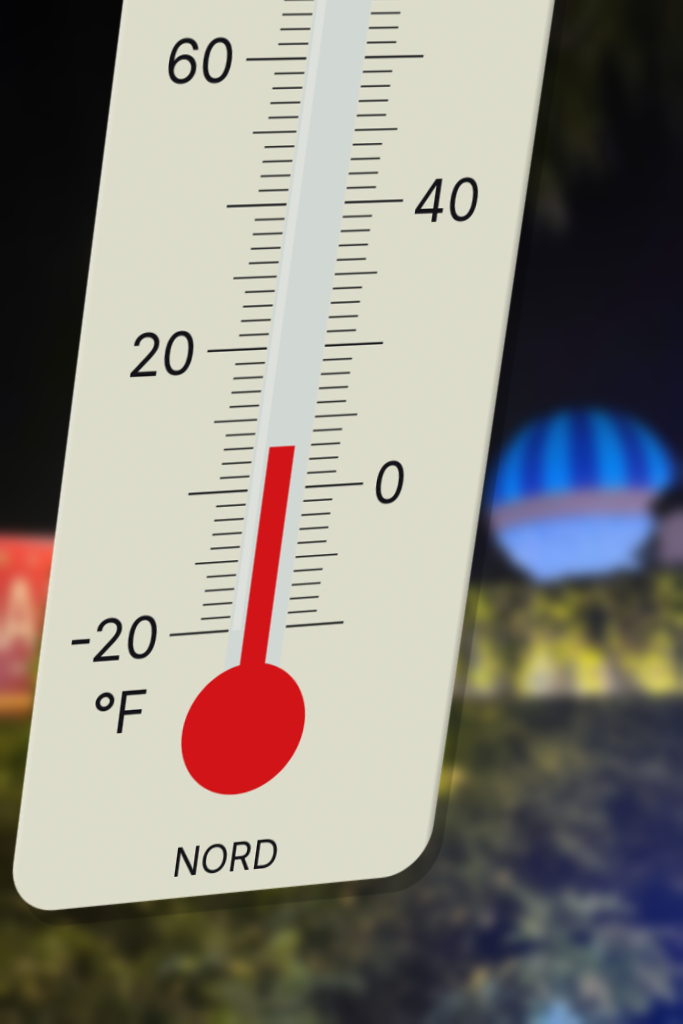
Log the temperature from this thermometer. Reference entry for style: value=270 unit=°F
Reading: value=6 unit=°F
